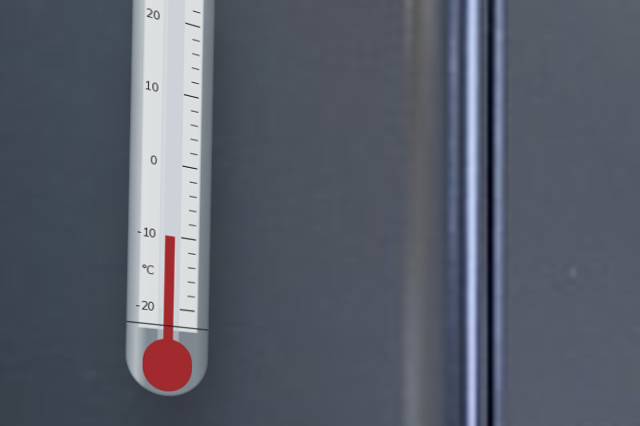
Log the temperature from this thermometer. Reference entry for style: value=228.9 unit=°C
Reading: value=-10 unit=°C
